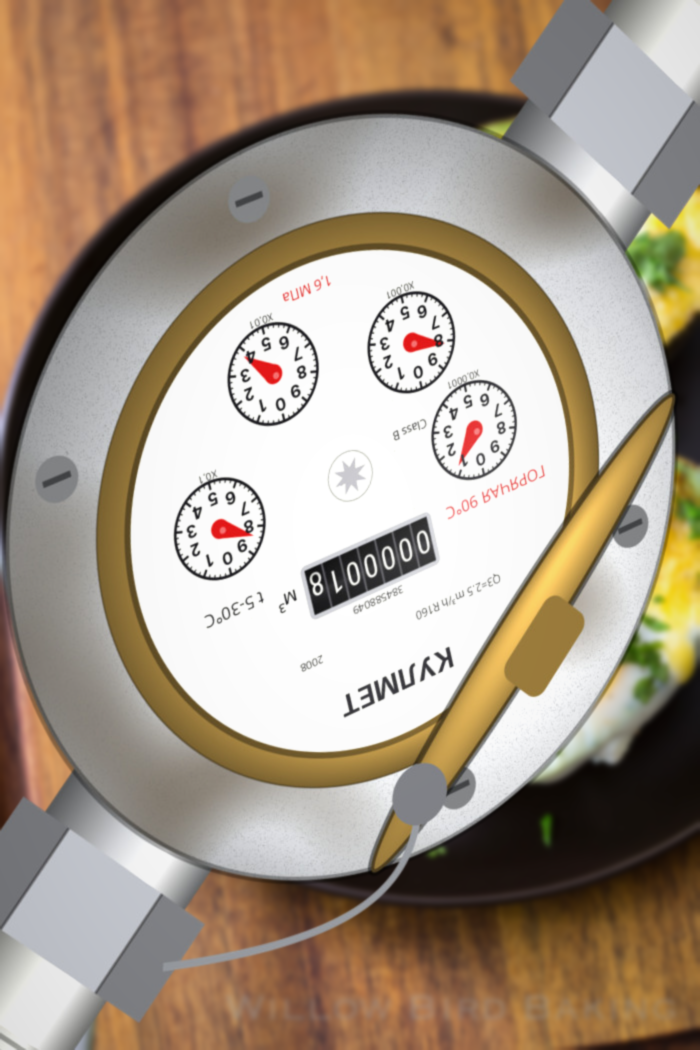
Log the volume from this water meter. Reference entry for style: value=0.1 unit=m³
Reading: value=17.8381 unit=m³
